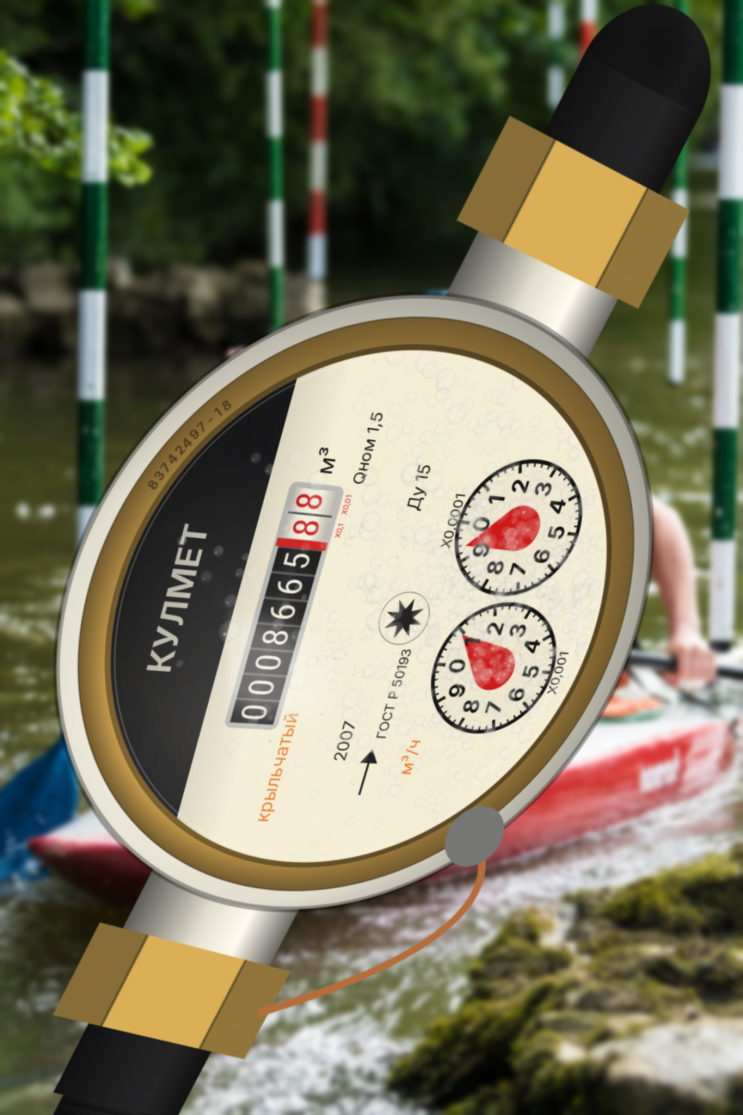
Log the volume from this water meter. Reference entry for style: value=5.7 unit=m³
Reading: value=8665.8809 unit=m³
